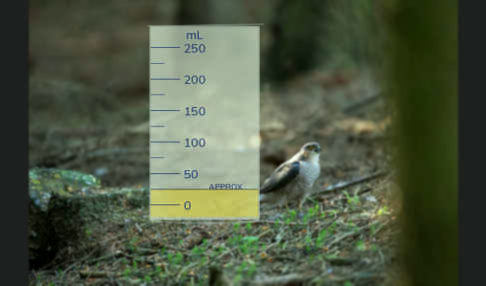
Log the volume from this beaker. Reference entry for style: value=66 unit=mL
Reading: value=25 unit=mL
